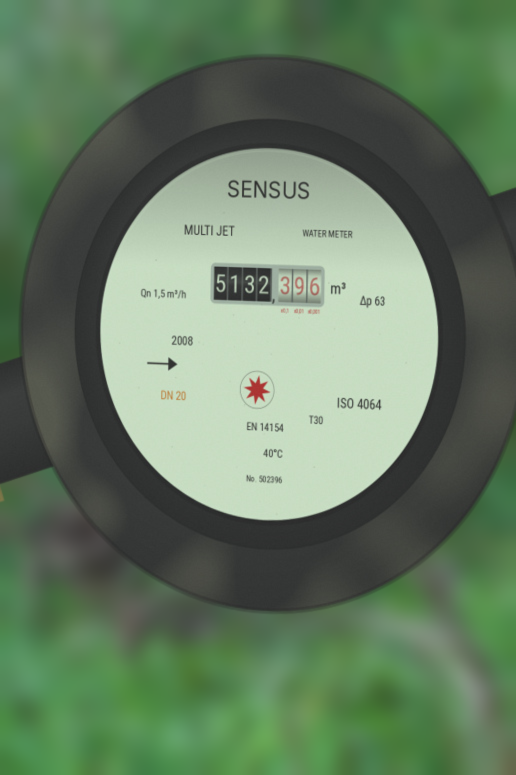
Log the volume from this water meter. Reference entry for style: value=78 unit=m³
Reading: value=5132.396 unit=m³
